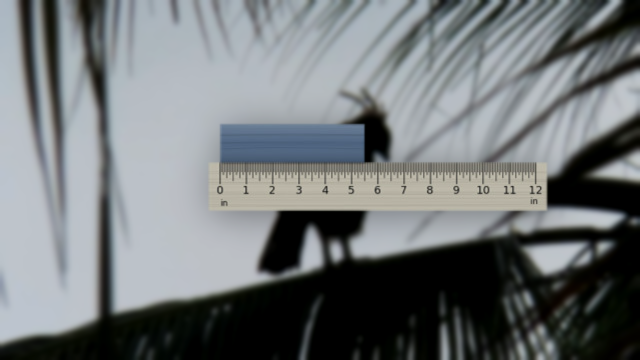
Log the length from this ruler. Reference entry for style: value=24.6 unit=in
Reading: value=5.5 unit=in
